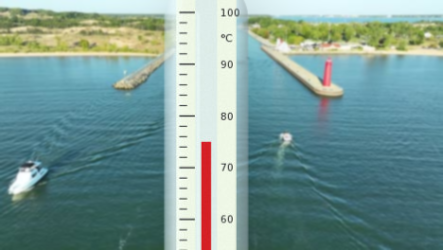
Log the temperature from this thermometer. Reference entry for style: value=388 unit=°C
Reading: value=75 unit=°C
